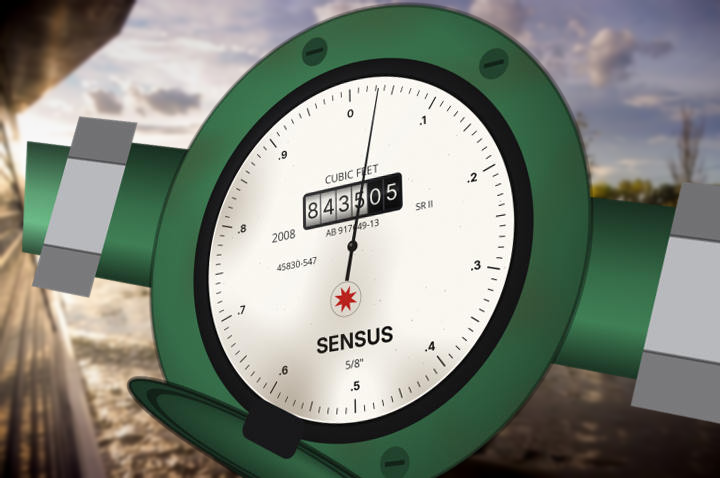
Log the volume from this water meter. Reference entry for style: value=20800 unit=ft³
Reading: value=843505.03 unit=ft³
